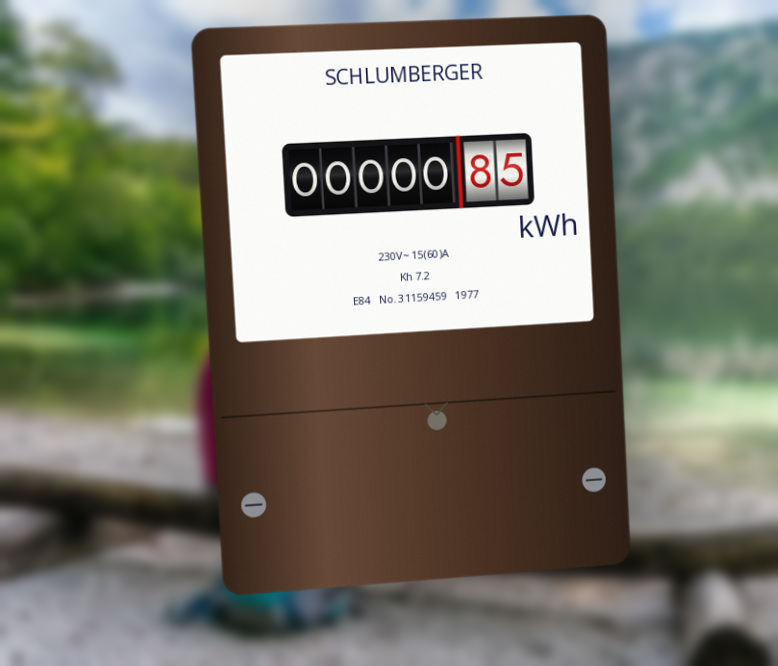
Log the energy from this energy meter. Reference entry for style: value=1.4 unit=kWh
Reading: value=0.85 unit=kWh
